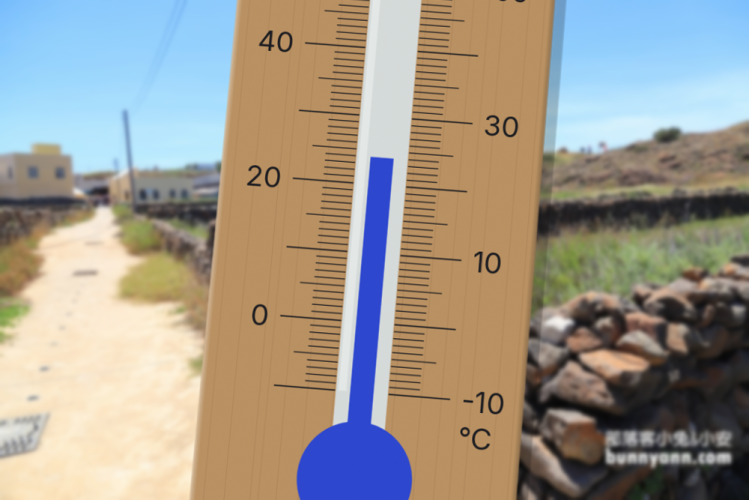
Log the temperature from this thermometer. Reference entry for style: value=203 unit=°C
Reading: value=24 unit=°C
